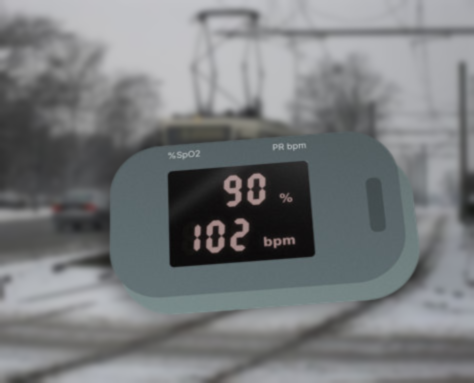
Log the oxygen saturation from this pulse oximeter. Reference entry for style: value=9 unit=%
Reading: value=90 unit=%
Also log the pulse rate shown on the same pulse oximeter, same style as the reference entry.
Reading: value=102 unit=bpm
